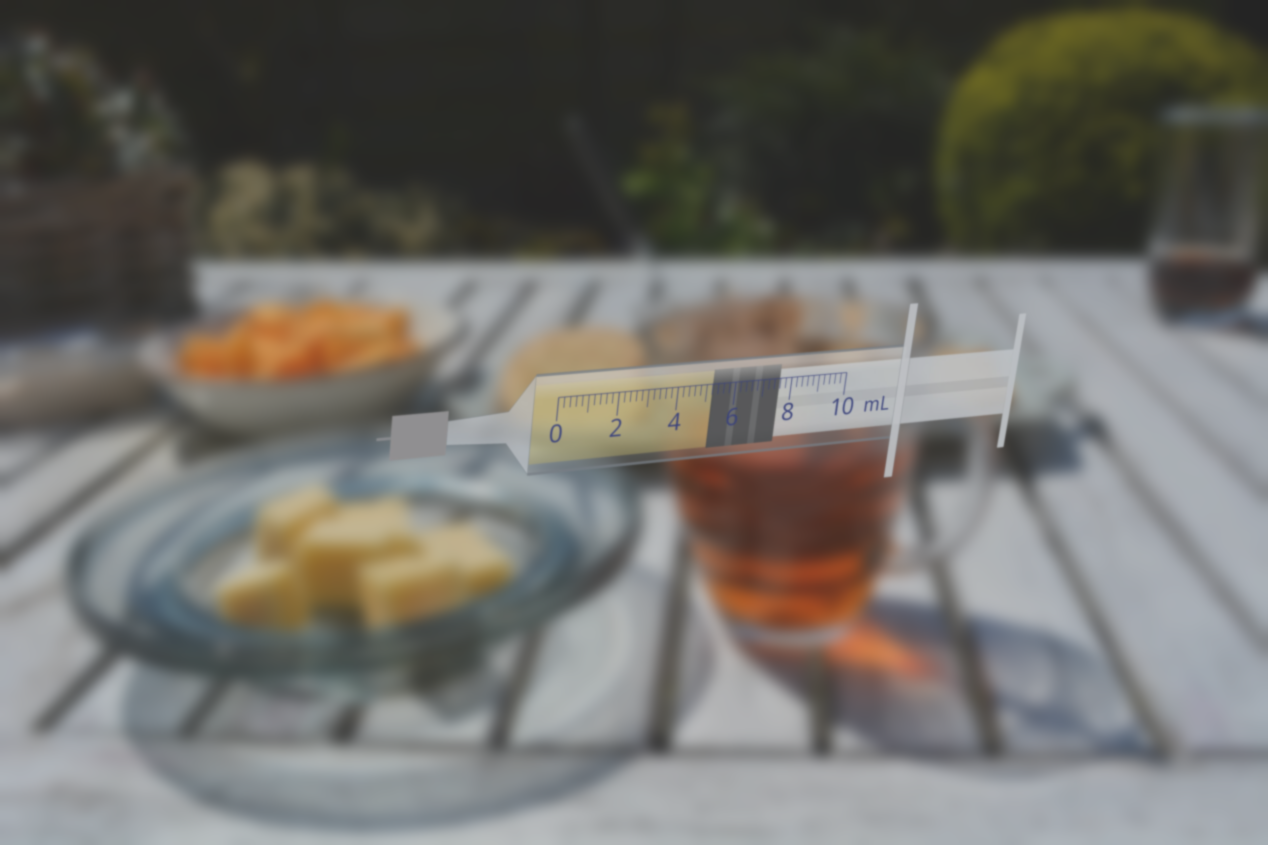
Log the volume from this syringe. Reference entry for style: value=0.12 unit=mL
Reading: value=5.2 unit=mL
